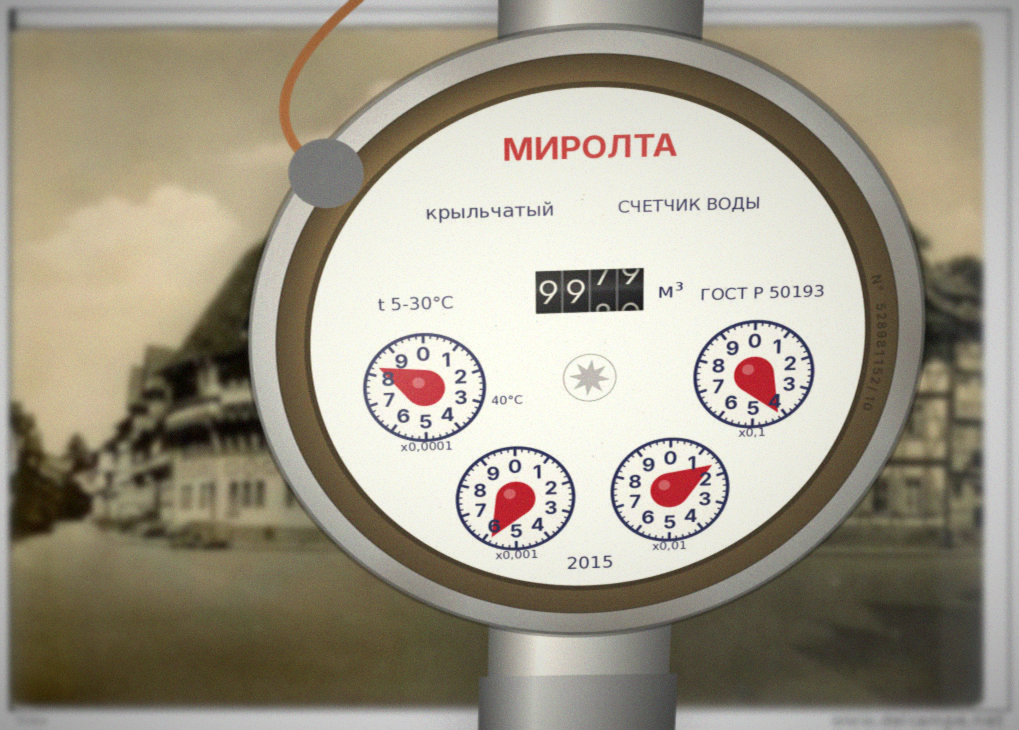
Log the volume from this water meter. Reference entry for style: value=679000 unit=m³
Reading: value=9979.4158 unit=m³
